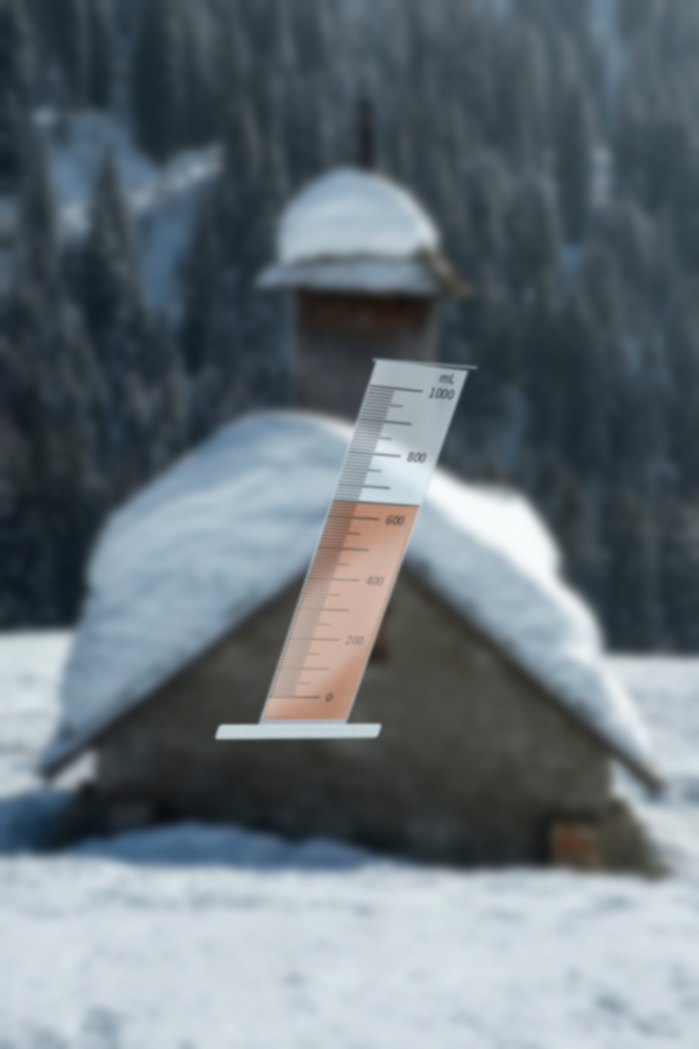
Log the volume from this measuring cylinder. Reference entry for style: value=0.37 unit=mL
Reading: value=650 unit=mL
